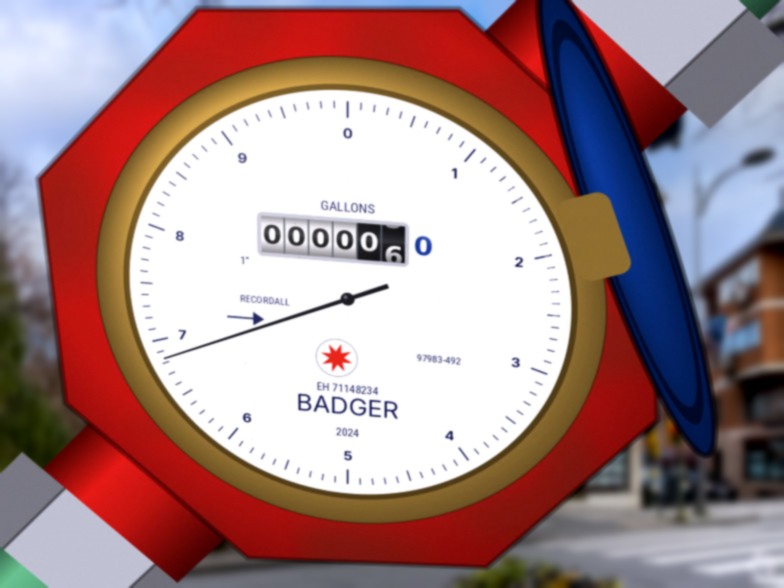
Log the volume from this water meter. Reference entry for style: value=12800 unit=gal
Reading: value=56.8 unit=gal
